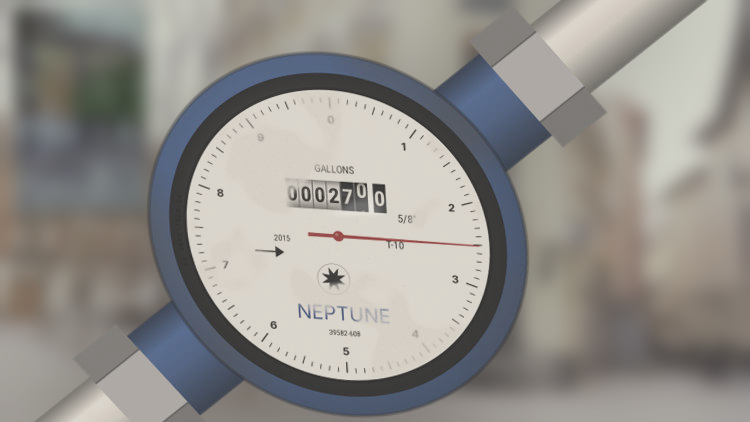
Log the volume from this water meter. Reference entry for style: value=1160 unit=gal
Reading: value=2702.5 unit=gal
